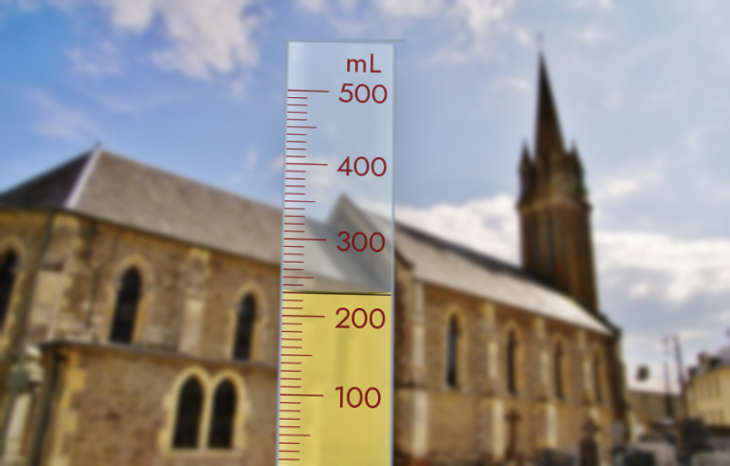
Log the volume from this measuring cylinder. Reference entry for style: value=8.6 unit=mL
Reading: value=230 unit=mL
